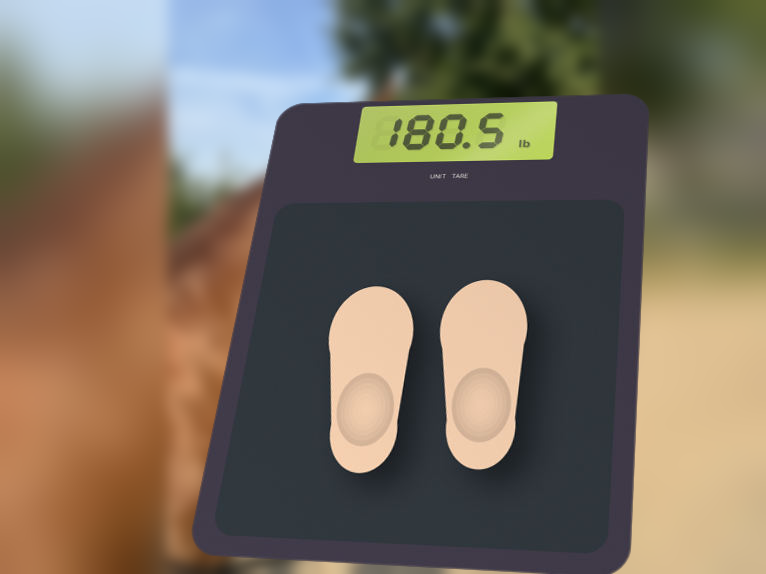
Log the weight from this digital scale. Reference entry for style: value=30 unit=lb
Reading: value=180.5 unit=lb
